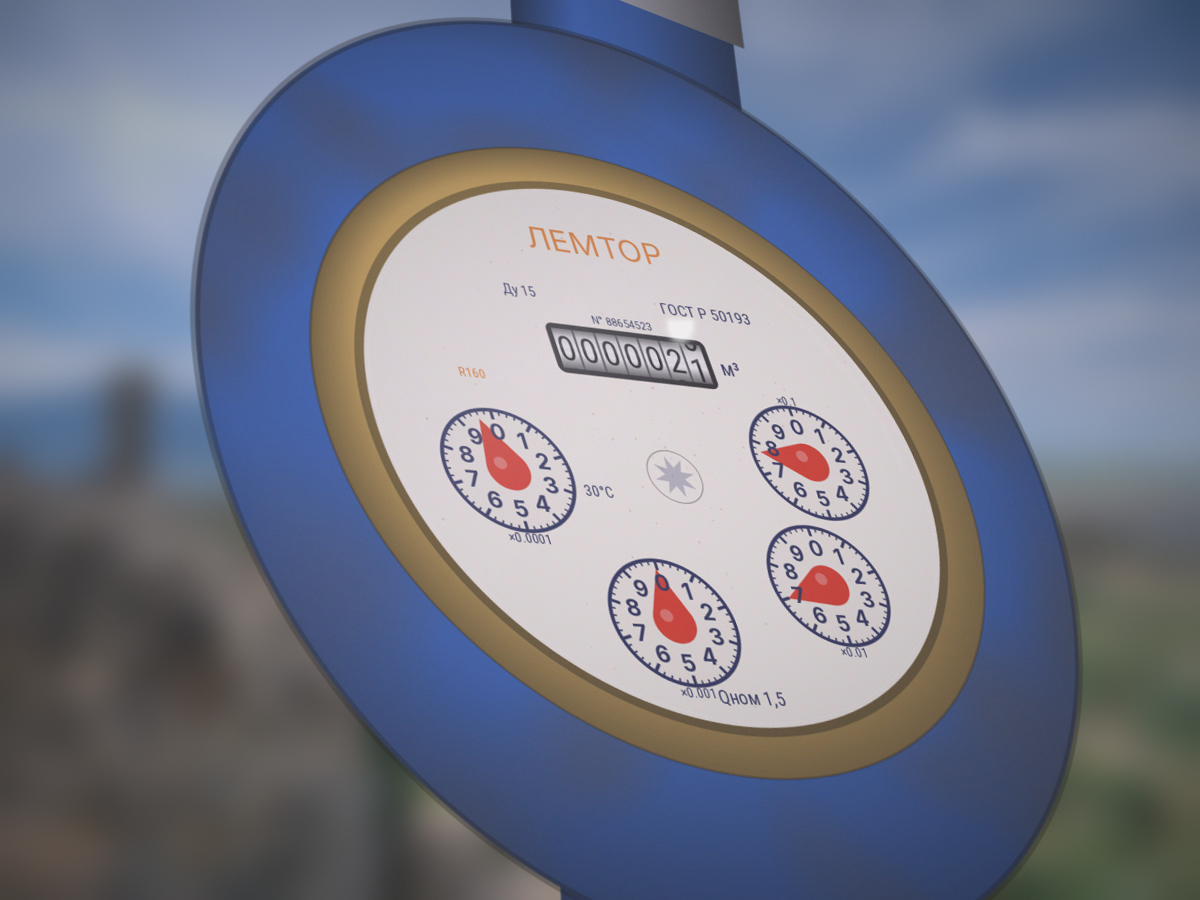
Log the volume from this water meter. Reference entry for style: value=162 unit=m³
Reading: value=20.7699 unit=m³
